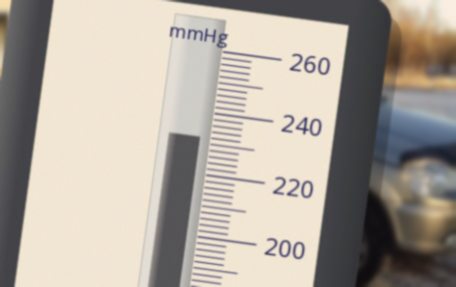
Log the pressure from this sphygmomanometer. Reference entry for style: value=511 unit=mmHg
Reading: value=232 unit=mmHg
